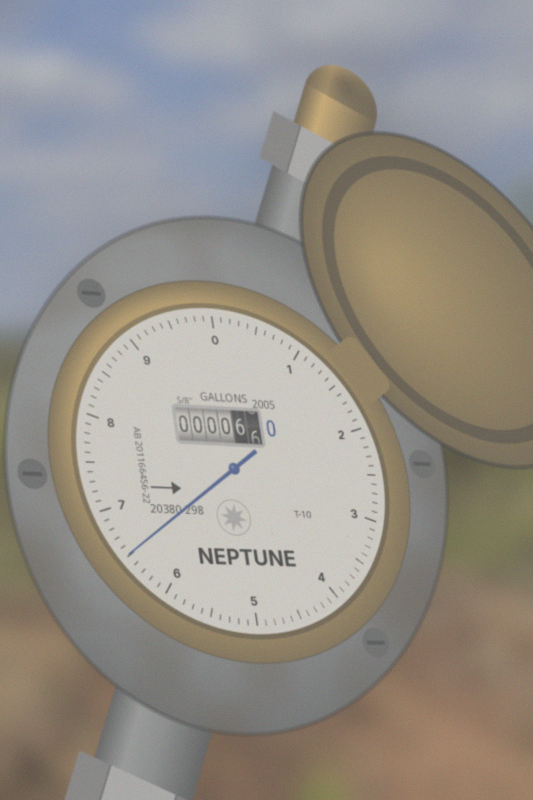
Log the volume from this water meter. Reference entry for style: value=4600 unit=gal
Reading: value=656.5 unit=gal
